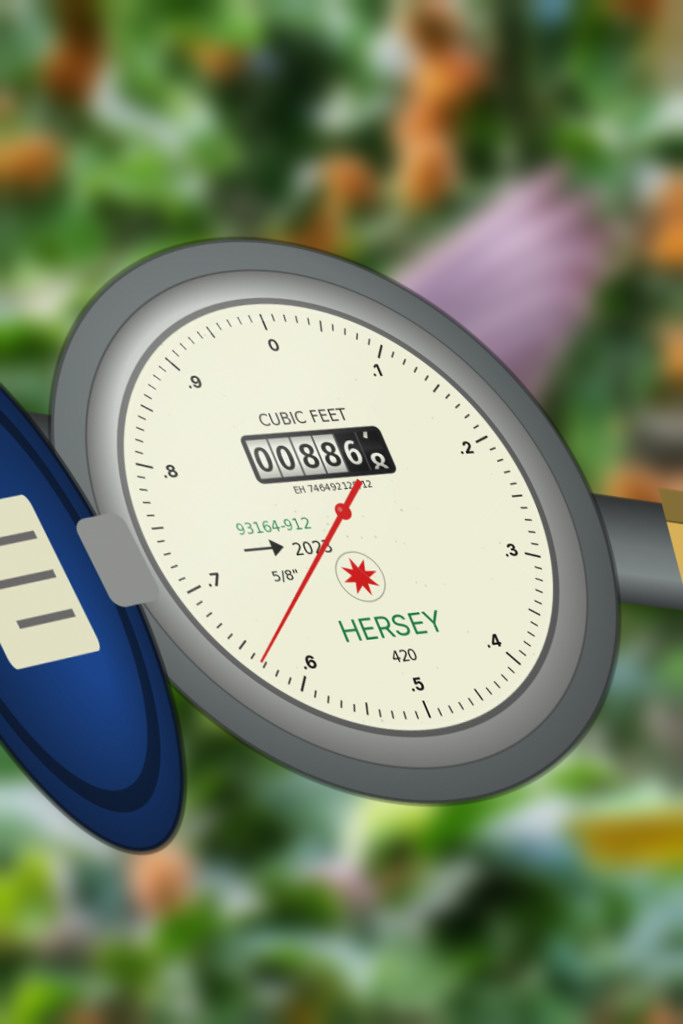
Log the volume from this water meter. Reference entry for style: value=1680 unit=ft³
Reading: value=8867.63 unit=ft³
